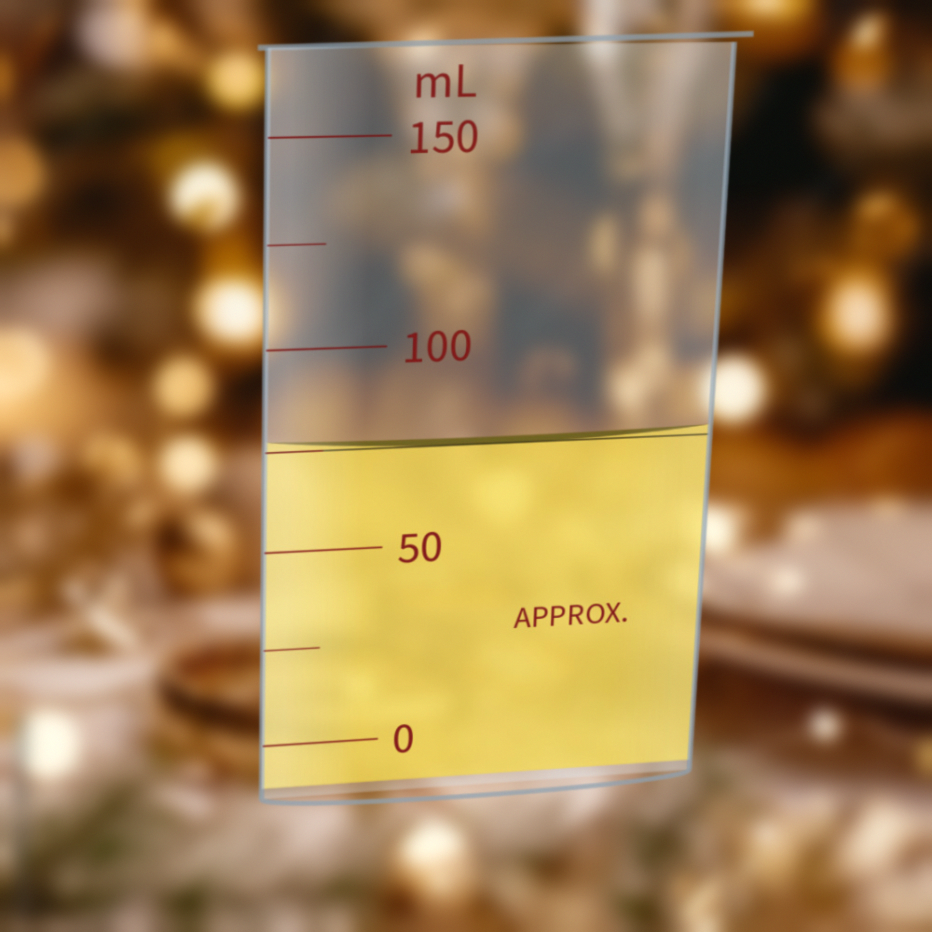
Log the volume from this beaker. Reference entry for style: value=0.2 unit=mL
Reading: value=75 unit=mL
